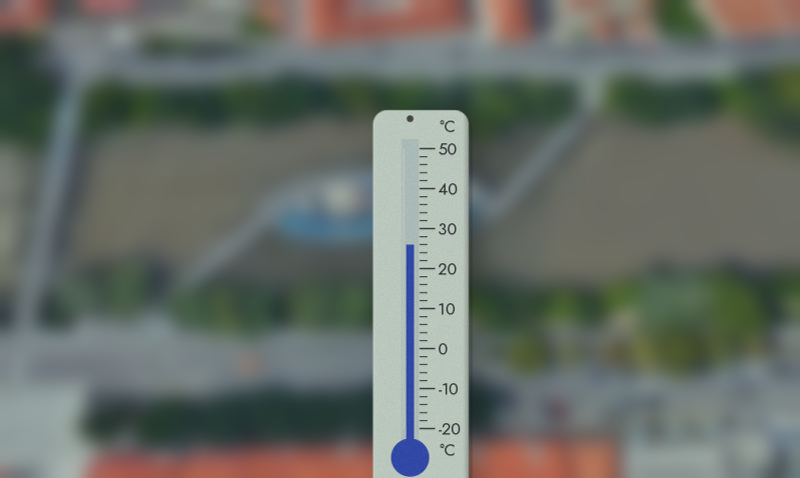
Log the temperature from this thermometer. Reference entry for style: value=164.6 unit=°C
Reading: value=26 unit=°C
